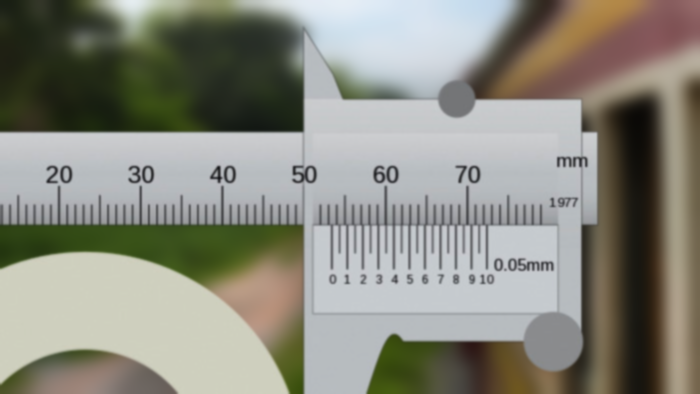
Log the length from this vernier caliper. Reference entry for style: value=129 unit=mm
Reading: value=53.4 unit=mm
